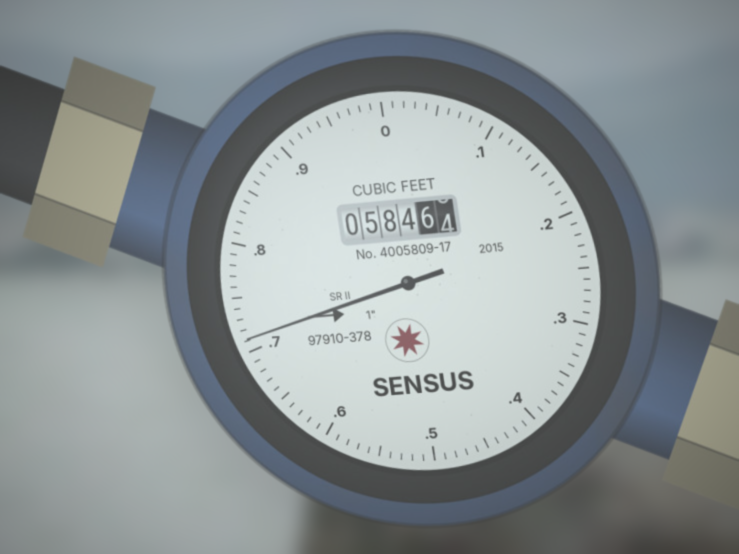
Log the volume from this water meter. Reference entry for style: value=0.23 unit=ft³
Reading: value=58463.71 unit=ft³
